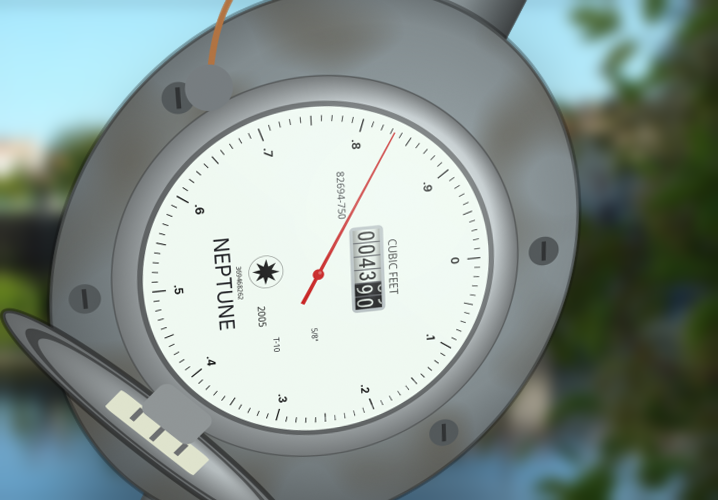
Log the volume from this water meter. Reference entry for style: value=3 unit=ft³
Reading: value=4389.83 unit=ft³
